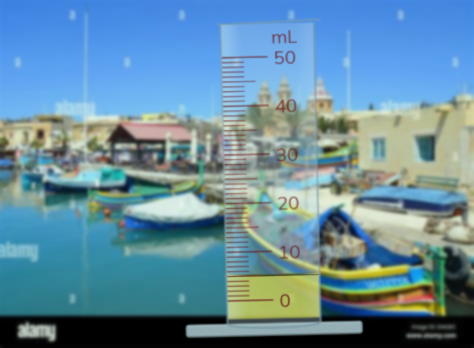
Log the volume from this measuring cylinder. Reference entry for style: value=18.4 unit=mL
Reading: value=5 unit=mL
